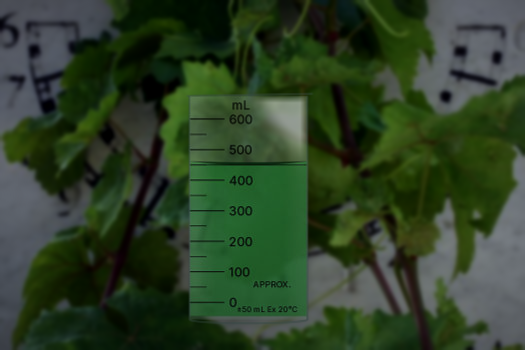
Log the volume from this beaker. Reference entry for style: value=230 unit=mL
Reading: value=450 unit=mL
